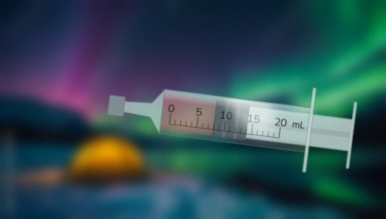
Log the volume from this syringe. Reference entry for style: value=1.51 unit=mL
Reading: value=8 unit=mL
